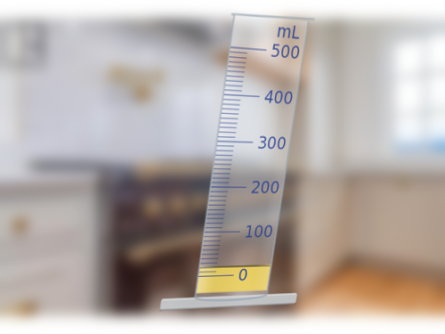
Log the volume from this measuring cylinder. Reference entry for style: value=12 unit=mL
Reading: value=20 unit=mL
